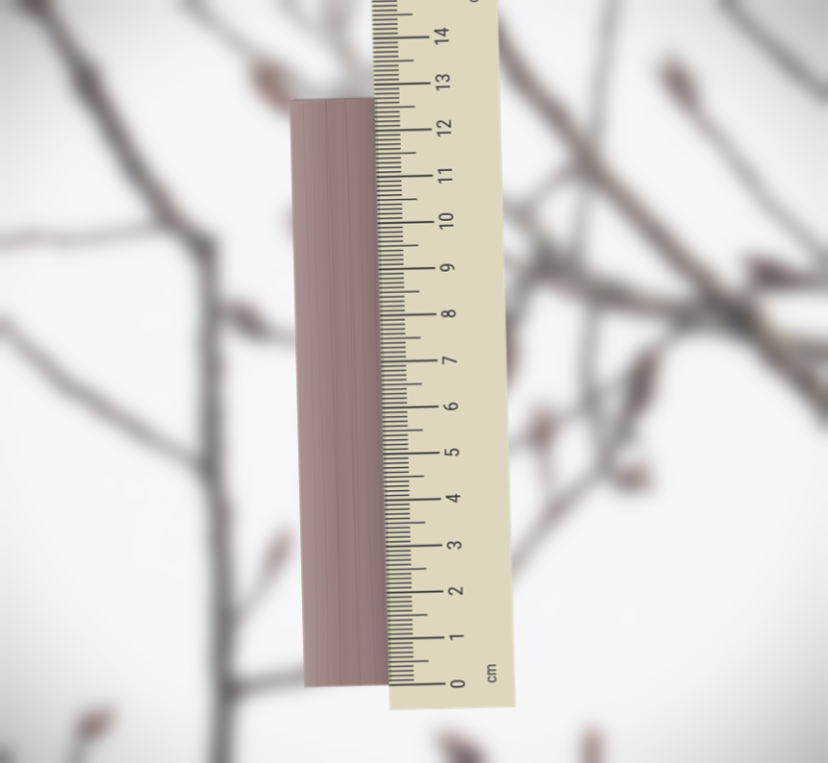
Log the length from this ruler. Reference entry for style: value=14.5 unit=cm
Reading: value=12.7 unit=cm
